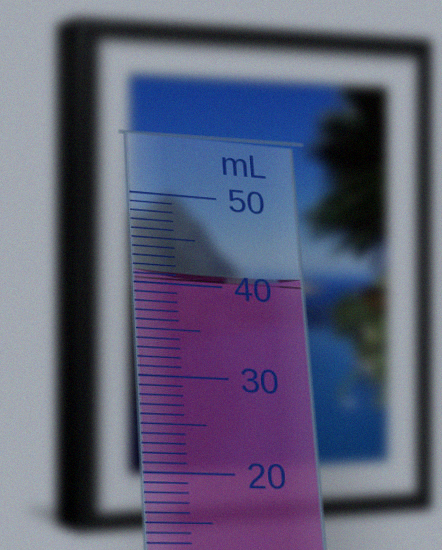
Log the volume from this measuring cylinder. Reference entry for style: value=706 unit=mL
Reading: value=40.5 unit=mL
